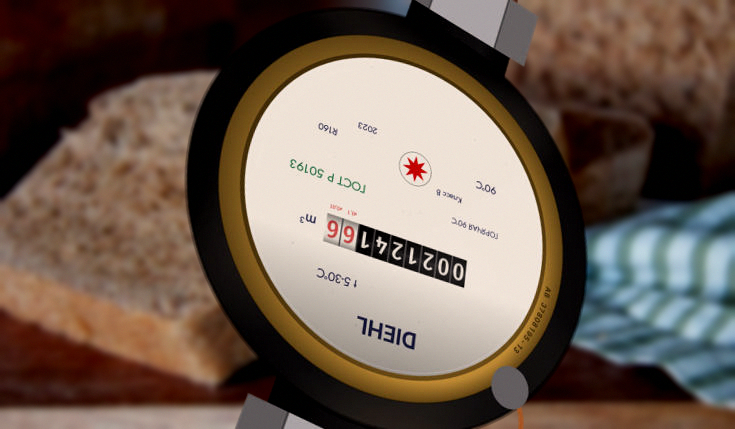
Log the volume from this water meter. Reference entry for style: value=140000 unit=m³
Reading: value=21241.66 unit=m³
